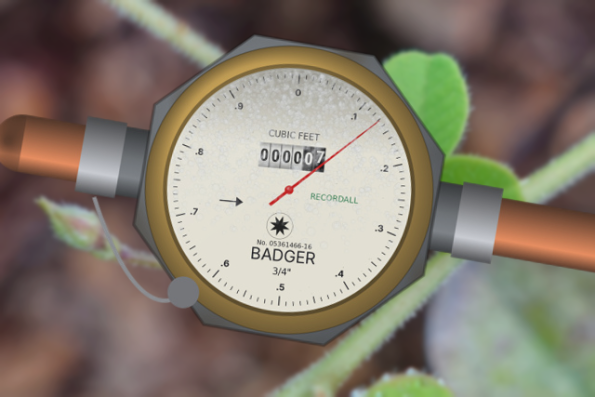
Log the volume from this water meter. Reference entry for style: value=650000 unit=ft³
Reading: value=7.13 unit=ft³
